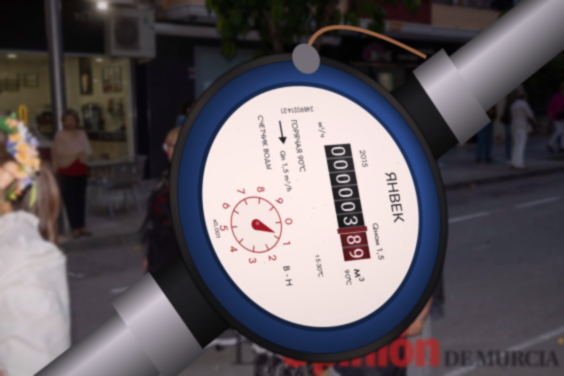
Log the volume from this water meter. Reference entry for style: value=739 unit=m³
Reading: value=3.890 unit=m³
